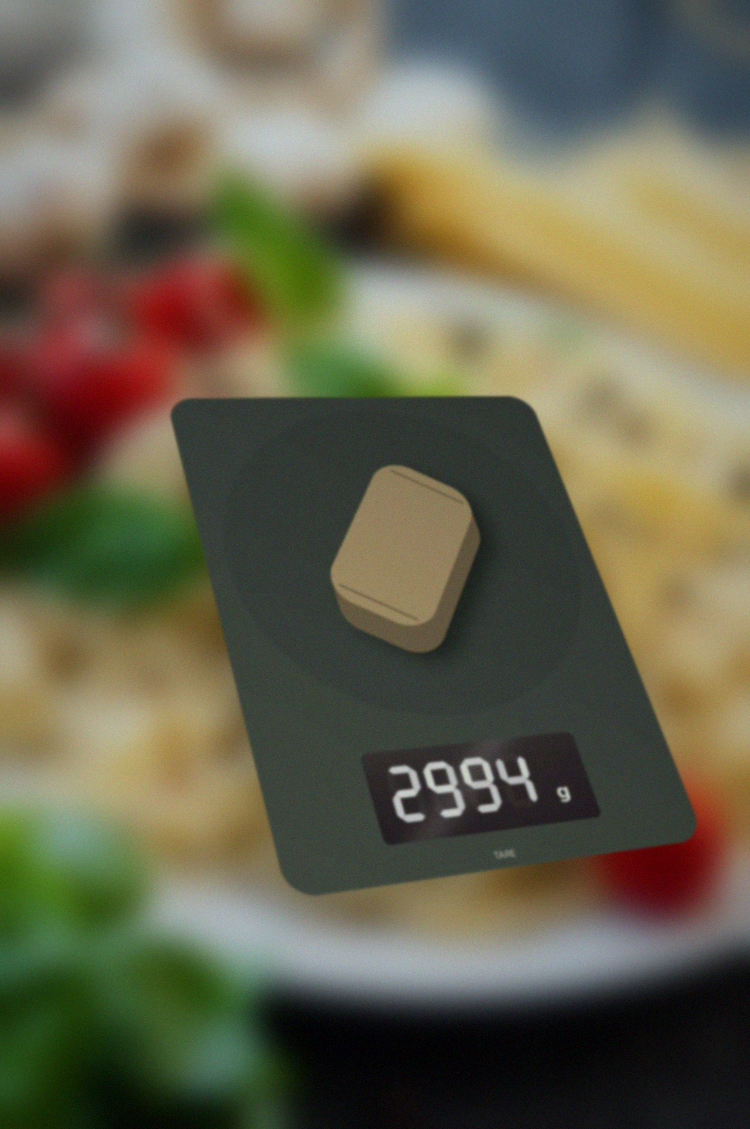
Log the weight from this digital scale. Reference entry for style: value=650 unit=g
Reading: value=2994 unit=g
